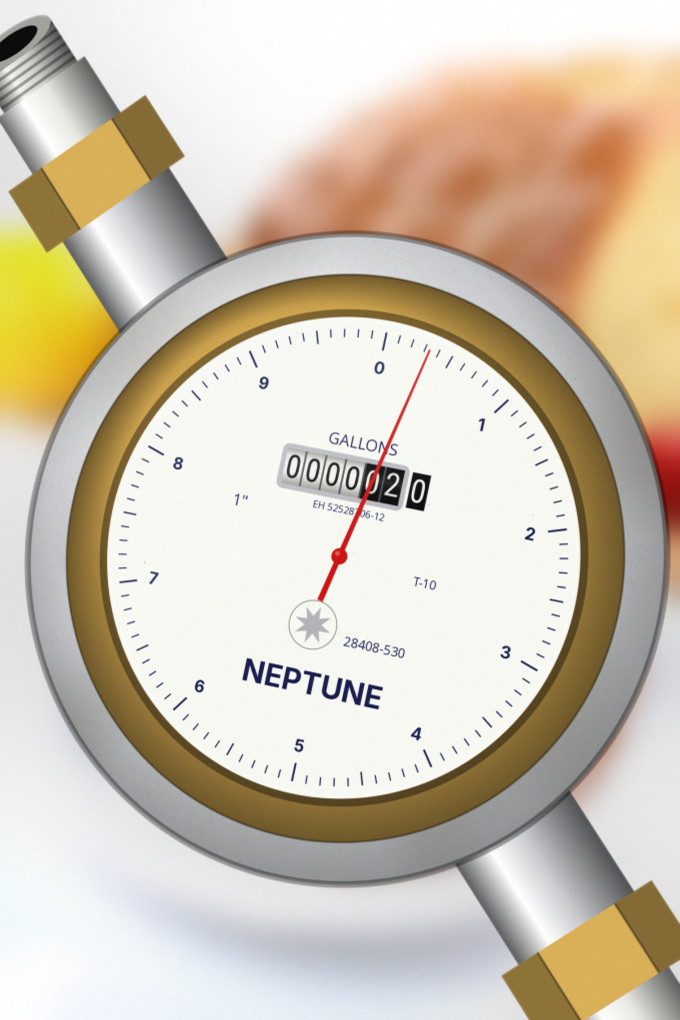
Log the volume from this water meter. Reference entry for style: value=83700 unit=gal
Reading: value=20.3 unit=gal
